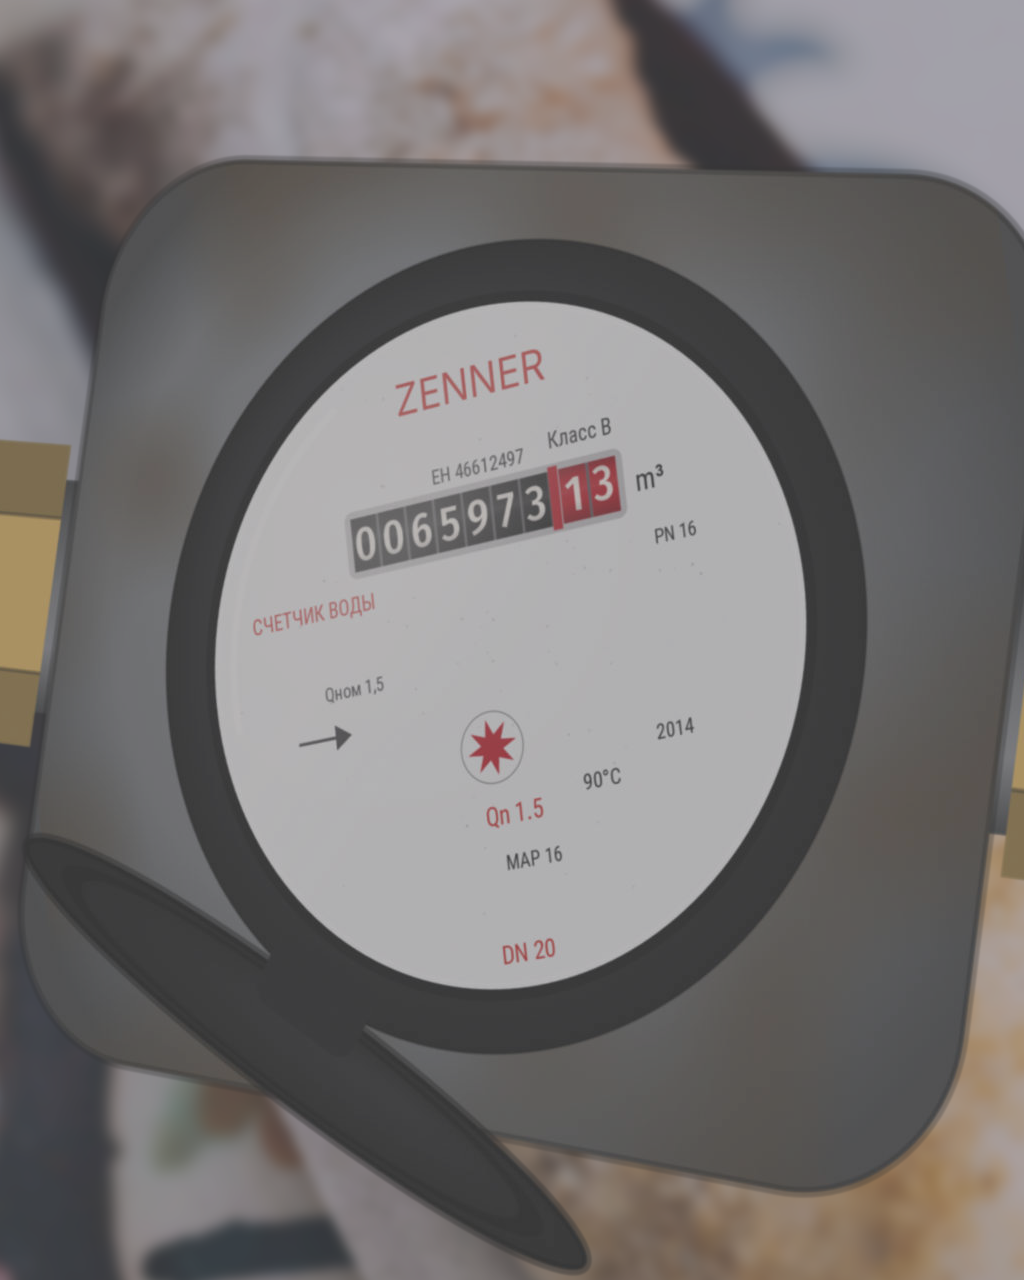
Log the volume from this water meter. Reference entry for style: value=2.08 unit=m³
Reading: value=65973.13 unit=m³
